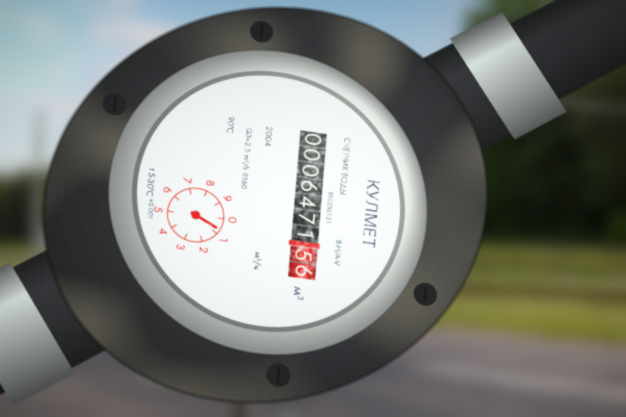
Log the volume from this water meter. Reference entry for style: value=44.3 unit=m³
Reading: value=6471.560 unit=m³
